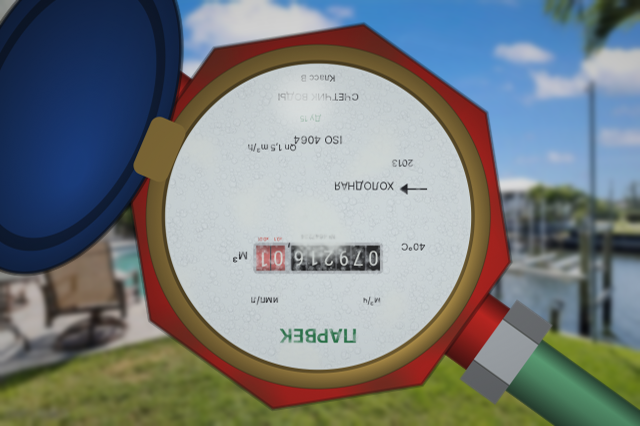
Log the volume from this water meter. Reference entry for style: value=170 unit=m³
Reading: value=79216.01 unit=m³
